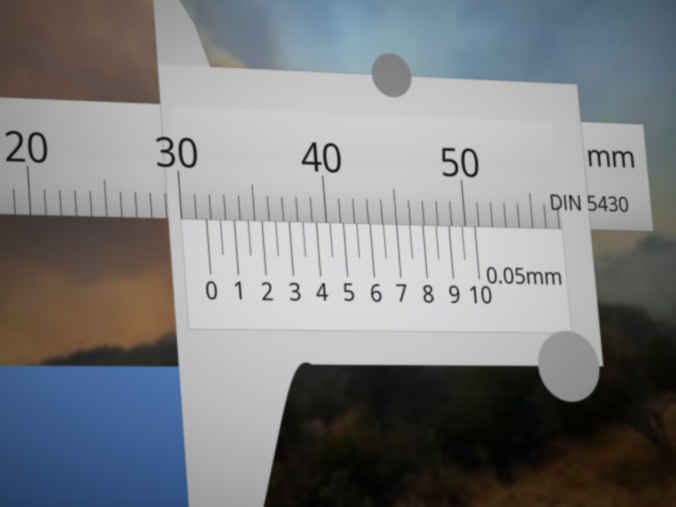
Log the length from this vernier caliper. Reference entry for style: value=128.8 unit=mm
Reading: value=31.7 unit=mm
